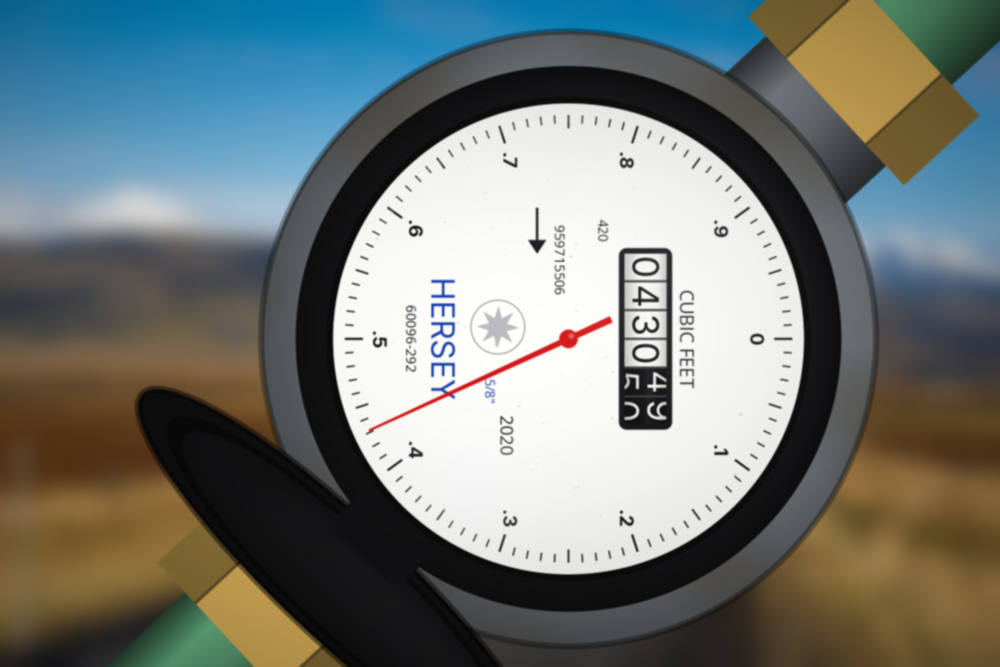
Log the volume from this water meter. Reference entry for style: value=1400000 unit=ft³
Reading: value=43049.43 unit=ft³
